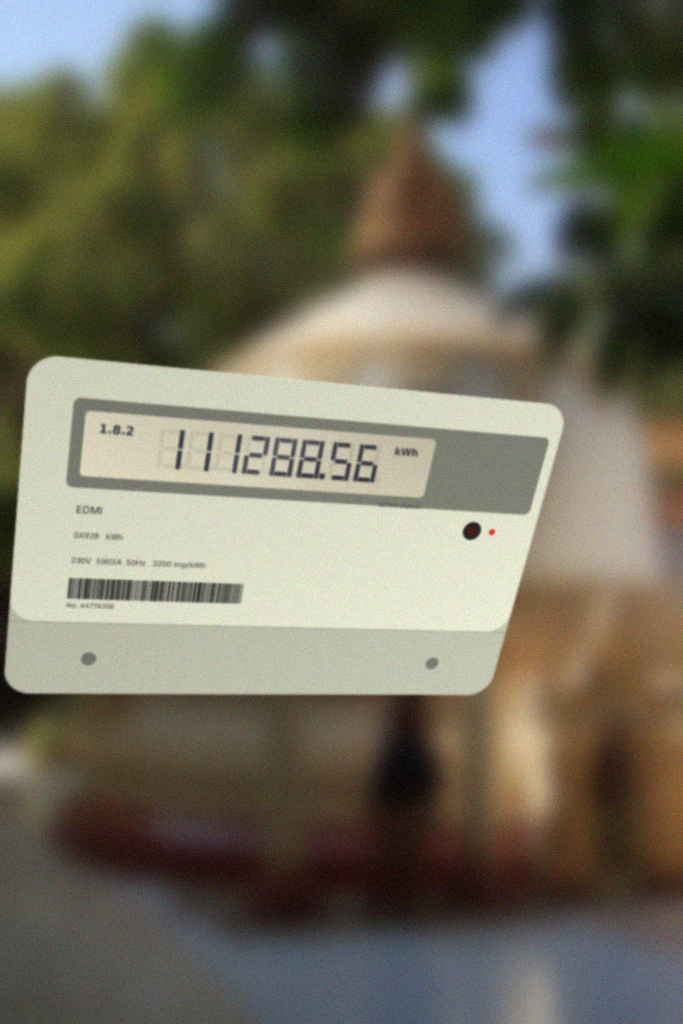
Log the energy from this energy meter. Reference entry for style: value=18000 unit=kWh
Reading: value=111288.56 unit=kWh
